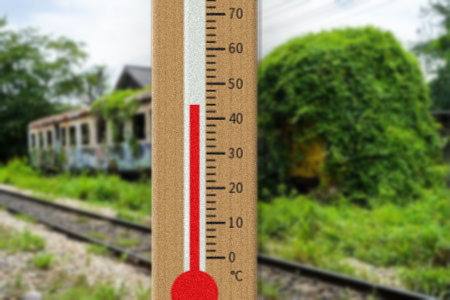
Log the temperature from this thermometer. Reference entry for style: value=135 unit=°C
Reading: value=44 unit=°C
